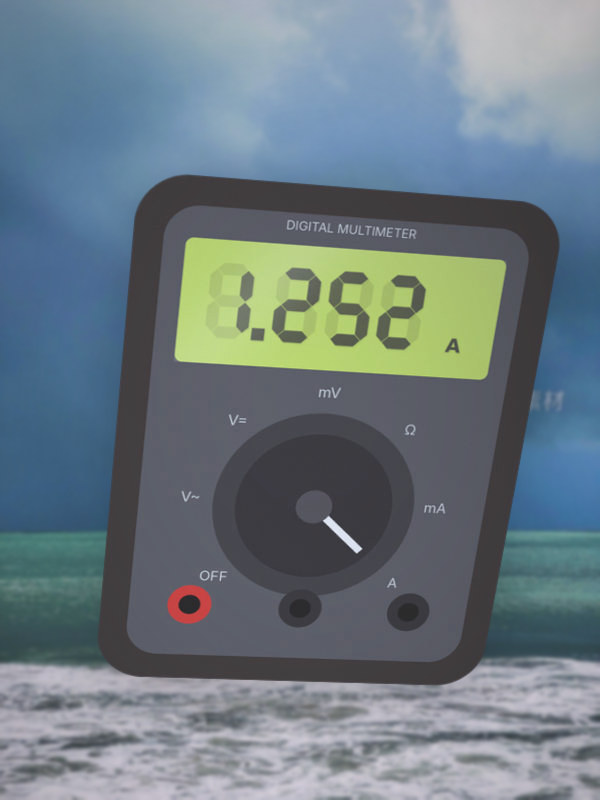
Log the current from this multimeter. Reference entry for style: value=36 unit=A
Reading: value=1.252 unit=A
